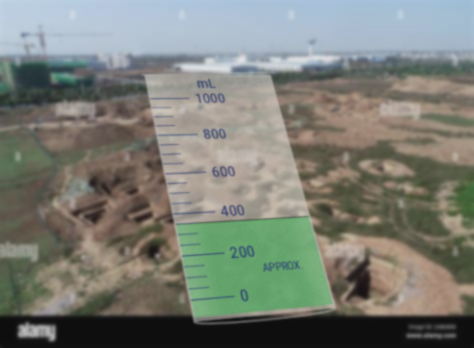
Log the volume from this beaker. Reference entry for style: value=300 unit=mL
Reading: value=350 unit=mL
